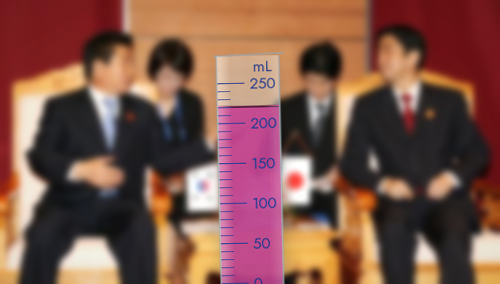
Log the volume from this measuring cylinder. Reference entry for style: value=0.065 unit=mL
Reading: value=220 unit=mL
